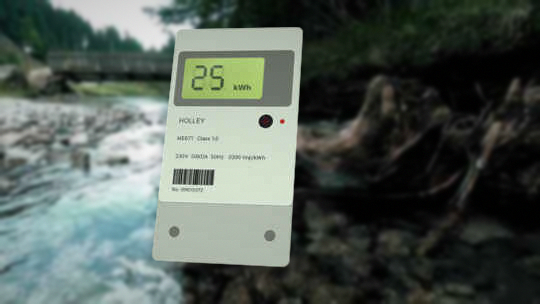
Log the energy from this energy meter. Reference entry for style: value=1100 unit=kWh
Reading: value=25 unit=kWh
